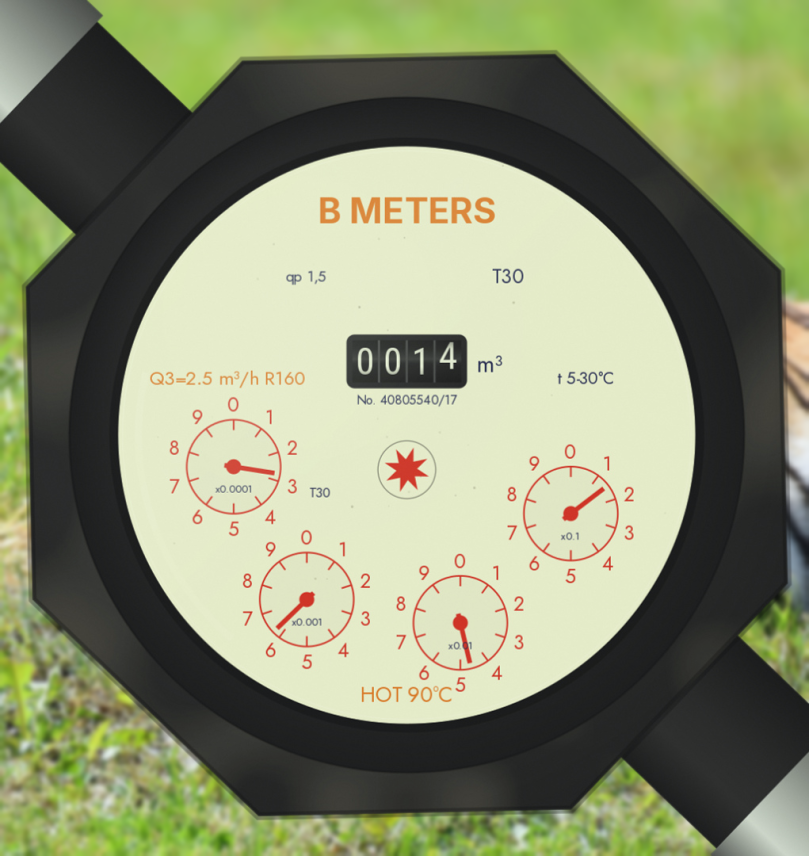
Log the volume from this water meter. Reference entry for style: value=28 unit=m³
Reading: value=14.1462 unit=m³
